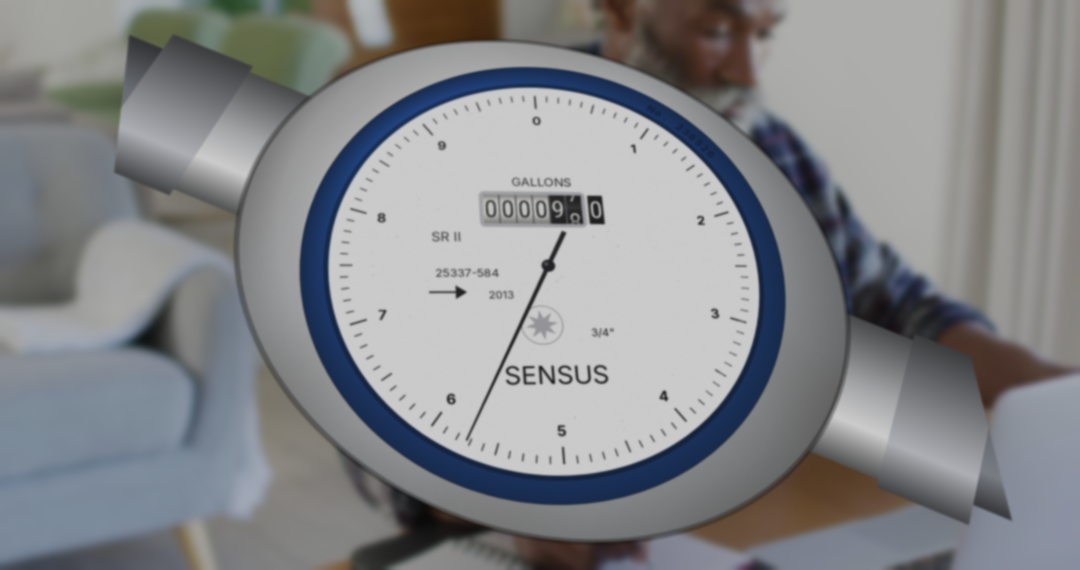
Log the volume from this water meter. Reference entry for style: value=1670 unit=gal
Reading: value=975.7 unit=gal
